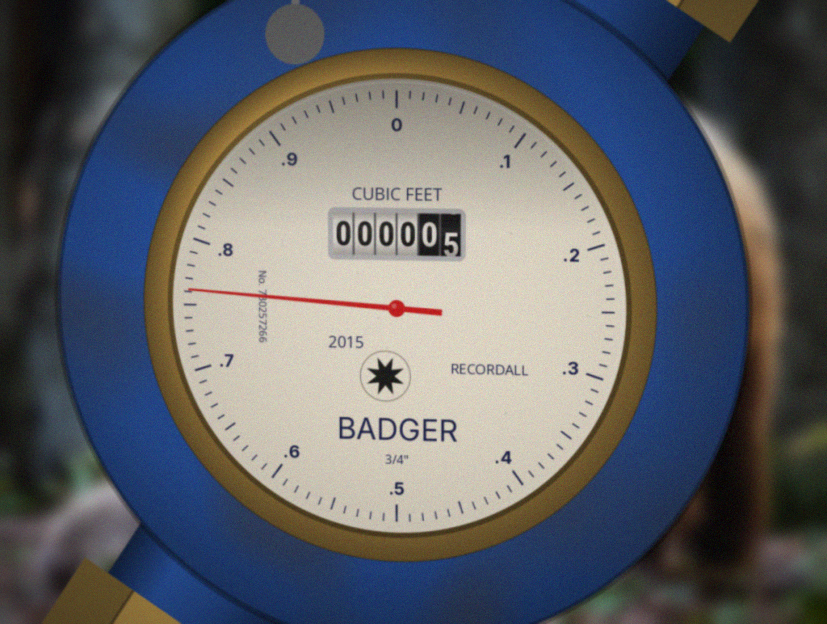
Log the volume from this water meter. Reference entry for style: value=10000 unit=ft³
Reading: value=4.76 unit=ft³
